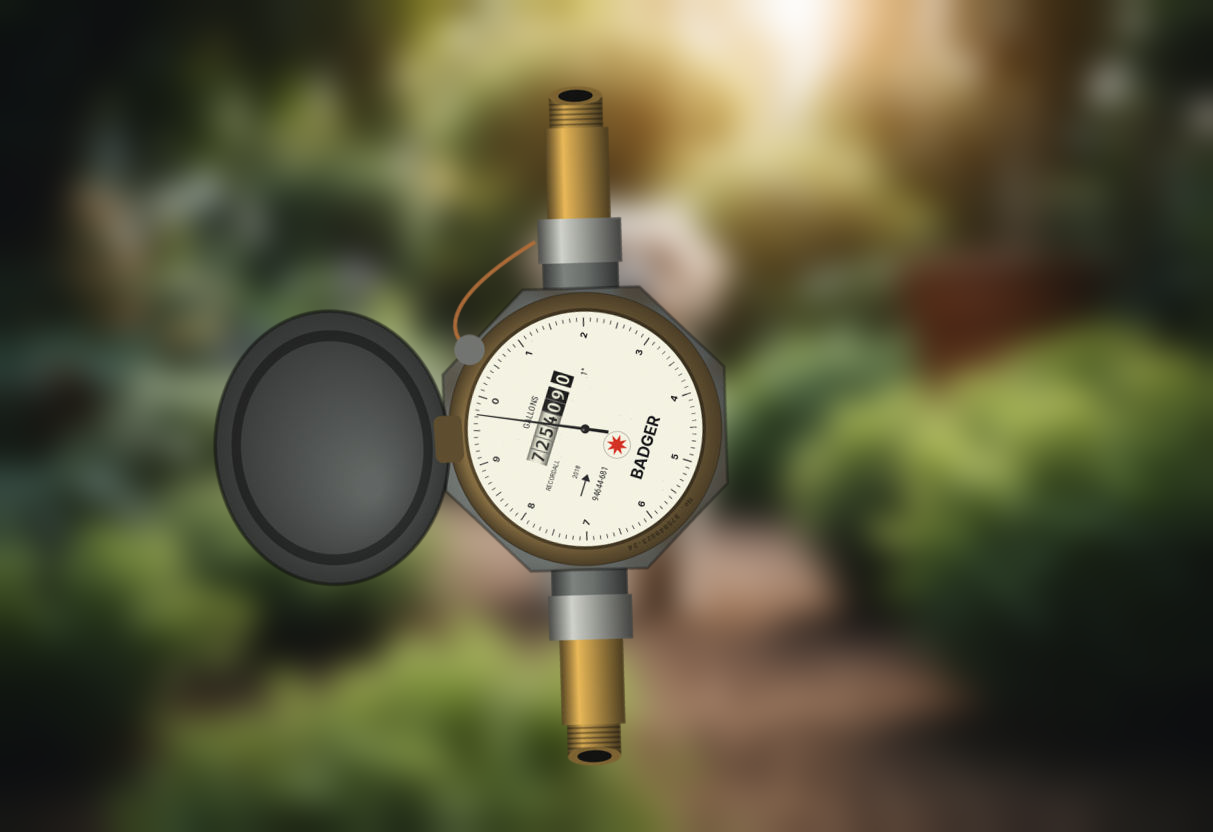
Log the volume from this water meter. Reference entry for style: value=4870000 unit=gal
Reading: value=7254089.7 unit=gal
